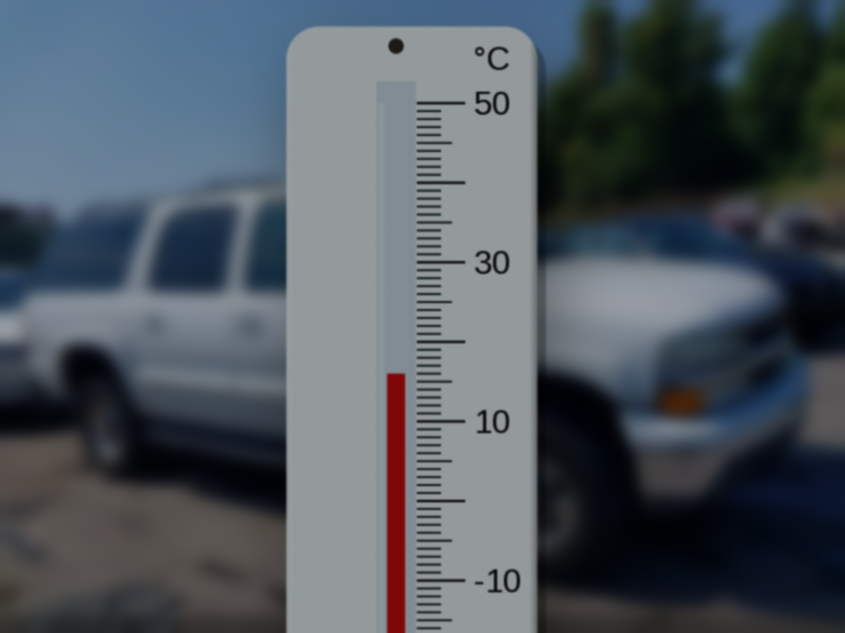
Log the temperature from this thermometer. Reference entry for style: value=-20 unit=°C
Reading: value=16 unit=°C
